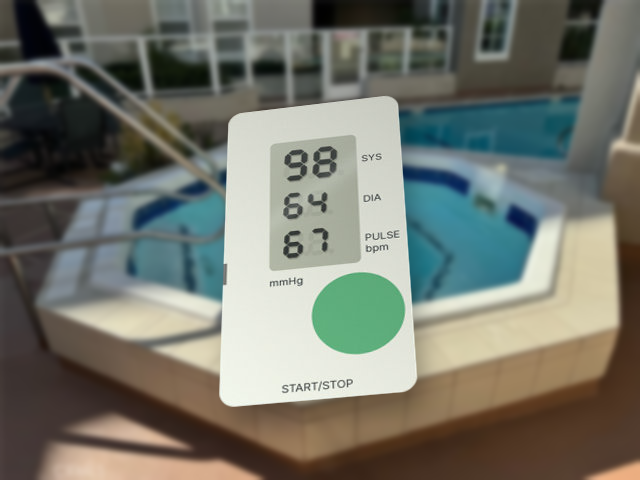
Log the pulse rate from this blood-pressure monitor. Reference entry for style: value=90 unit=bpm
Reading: value=67 unit=bpm
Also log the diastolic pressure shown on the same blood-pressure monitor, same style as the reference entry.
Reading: value=64 unit=mmHg
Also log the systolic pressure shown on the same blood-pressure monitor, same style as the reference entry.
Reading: value=98 unit=mmHg
